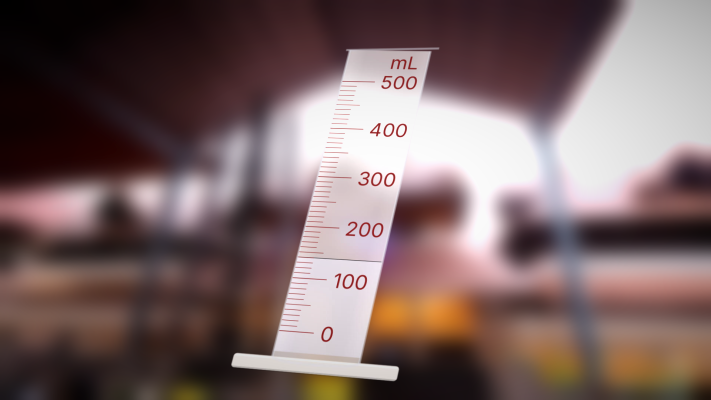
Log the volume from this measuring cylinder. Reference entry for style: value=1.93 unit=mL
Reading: value=140 unit=mL
